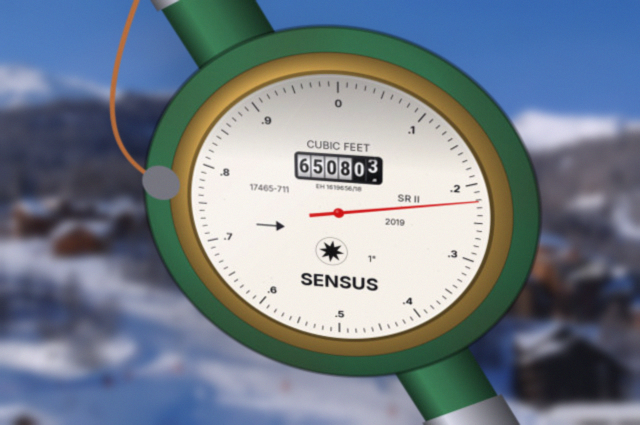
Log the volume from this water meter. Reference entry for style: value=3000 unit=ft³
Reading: value=650803.22 unit=ft³
